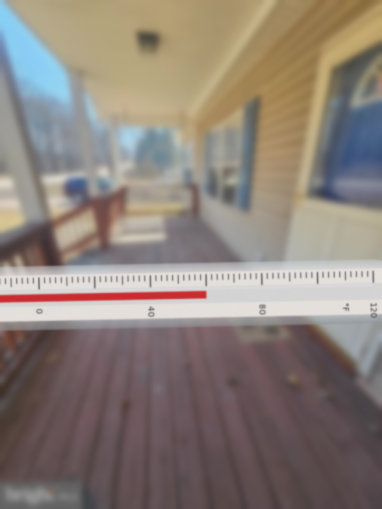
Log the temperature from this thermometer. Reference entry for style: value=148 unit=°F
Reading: value=60 unit=°F
